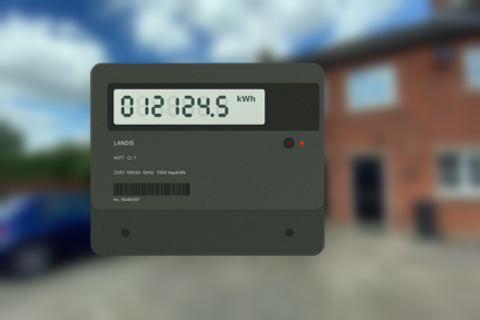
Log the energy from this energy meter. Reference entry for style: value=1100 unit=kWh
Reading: value=12124.5 unit=kWh
